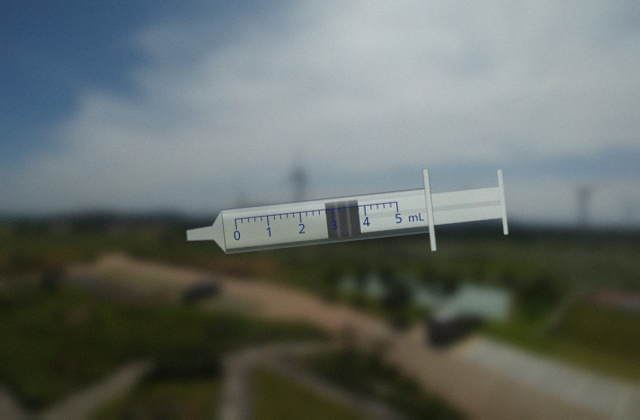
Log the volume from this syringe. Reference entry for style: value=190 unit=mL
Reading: value=2.8 unit=mL
